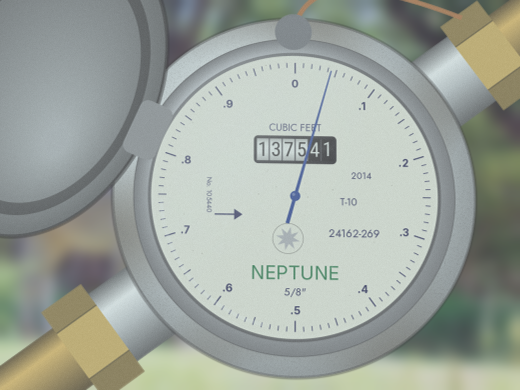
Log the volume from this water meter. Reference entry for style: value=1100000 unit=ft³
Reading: value=137541.04 unit=ft³
